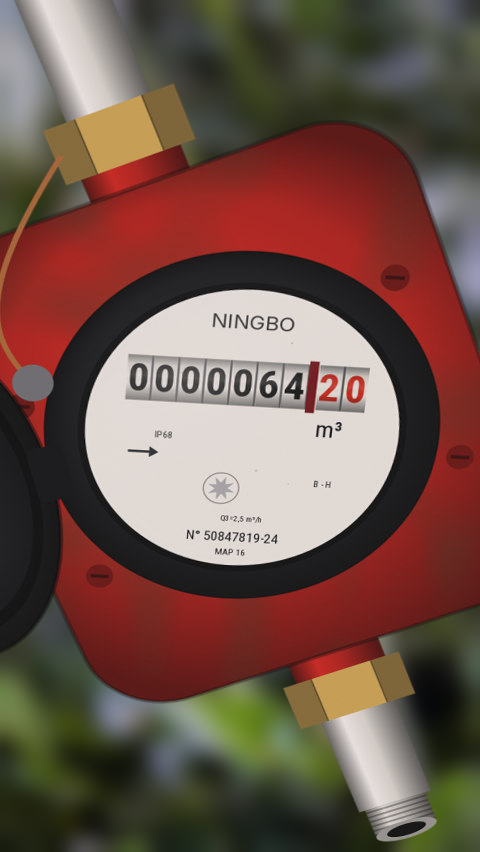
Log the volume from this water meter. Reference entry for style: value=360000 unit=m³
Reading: value=64.20 unit=m³
